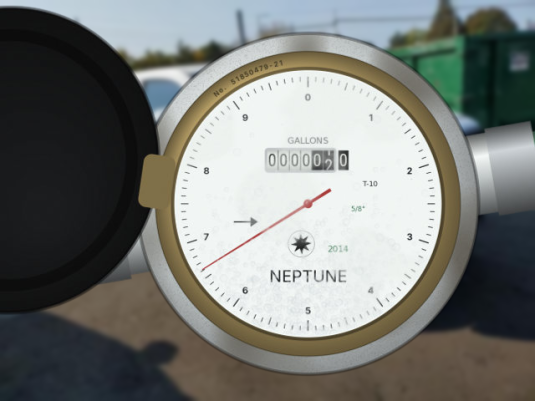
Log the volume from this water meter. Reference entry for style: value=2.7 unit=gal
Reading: value=16.6 unit=gal
